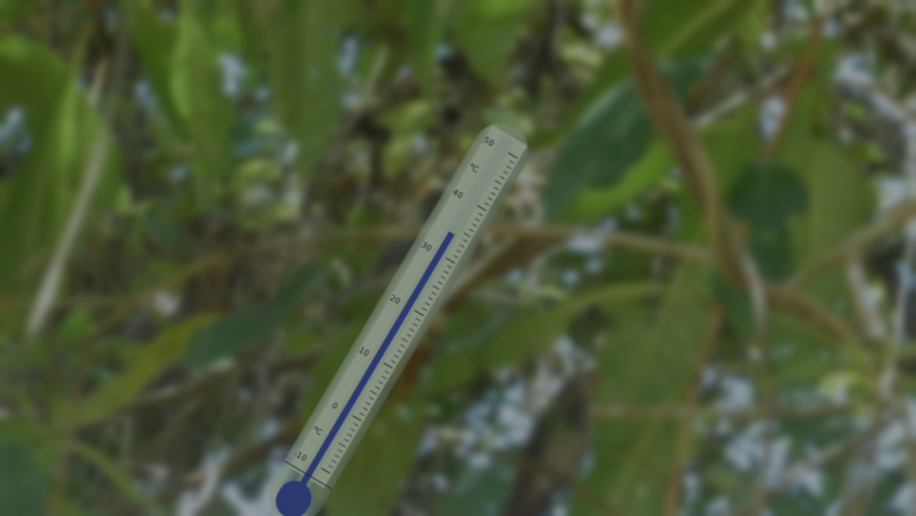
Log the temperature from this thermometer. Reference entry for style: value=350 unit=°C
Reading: value=34 unit=°C
